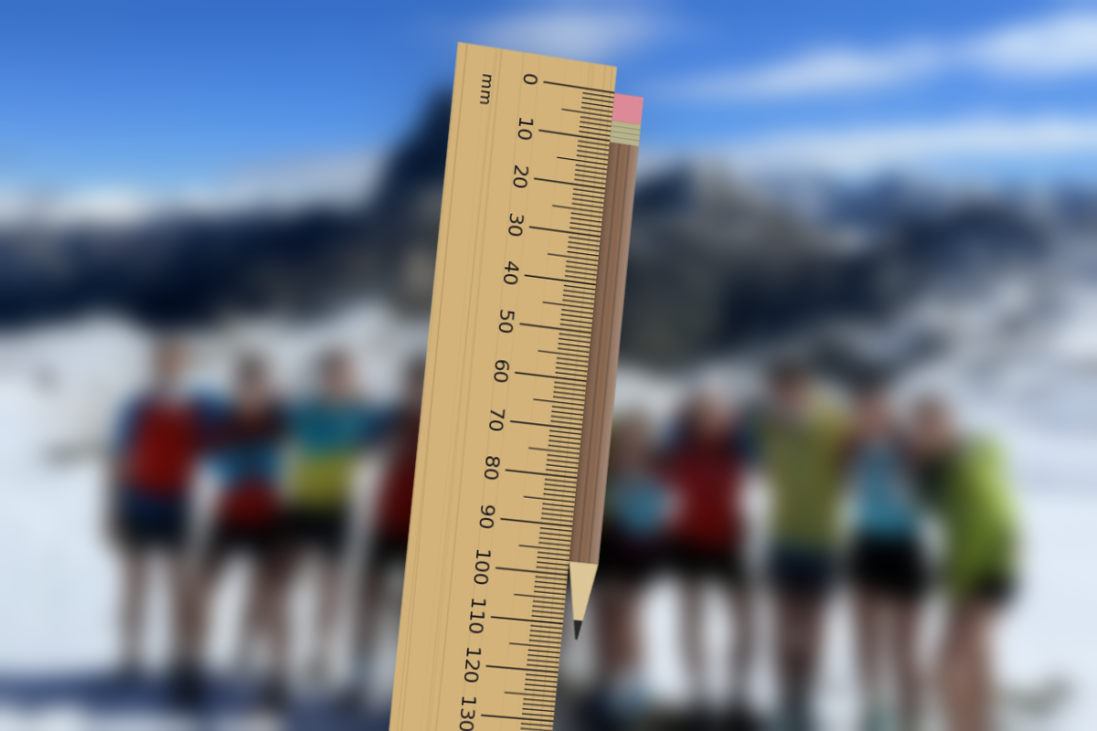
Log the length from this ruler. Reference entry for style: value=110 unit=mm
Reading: value=113 unit=mm
